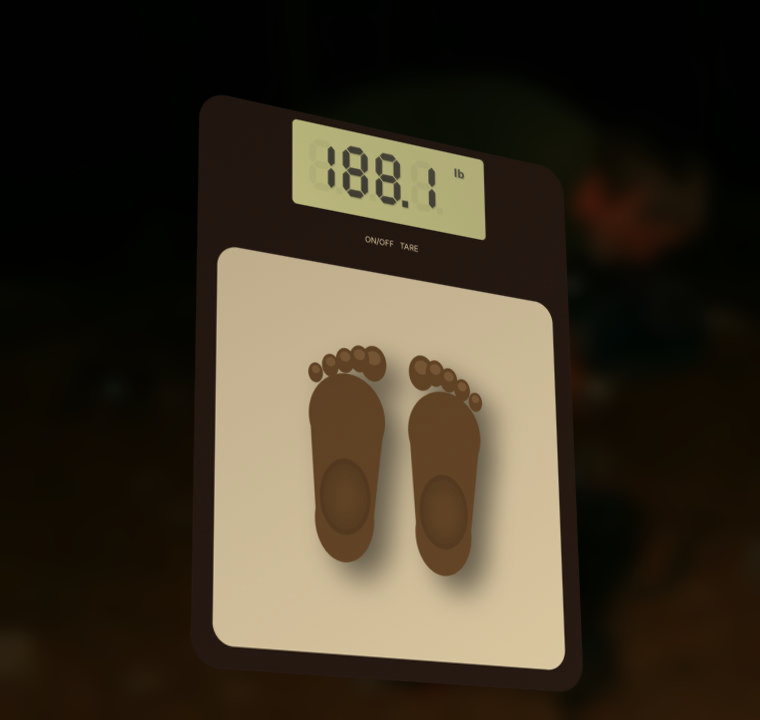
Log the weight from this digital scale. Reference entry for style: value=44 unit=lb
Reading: value=188.1 unit=lb
